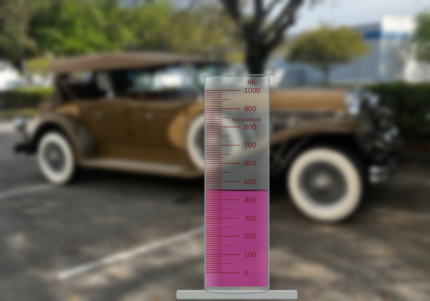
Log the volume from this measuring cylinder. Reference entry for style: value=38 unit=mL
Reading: value=450 unit=mL
